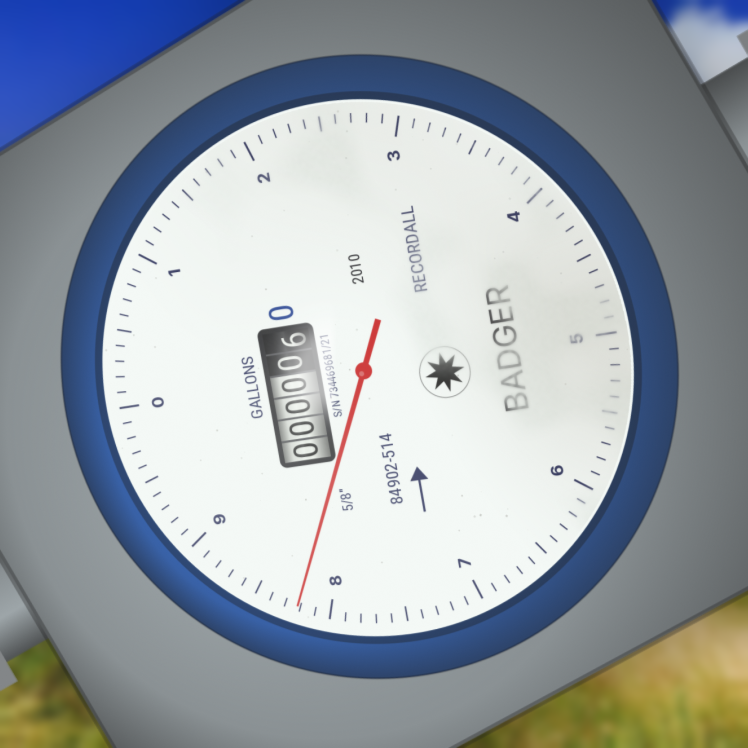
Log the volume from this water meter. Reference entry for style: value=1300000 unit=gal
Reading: value=58.2 unit=gal
